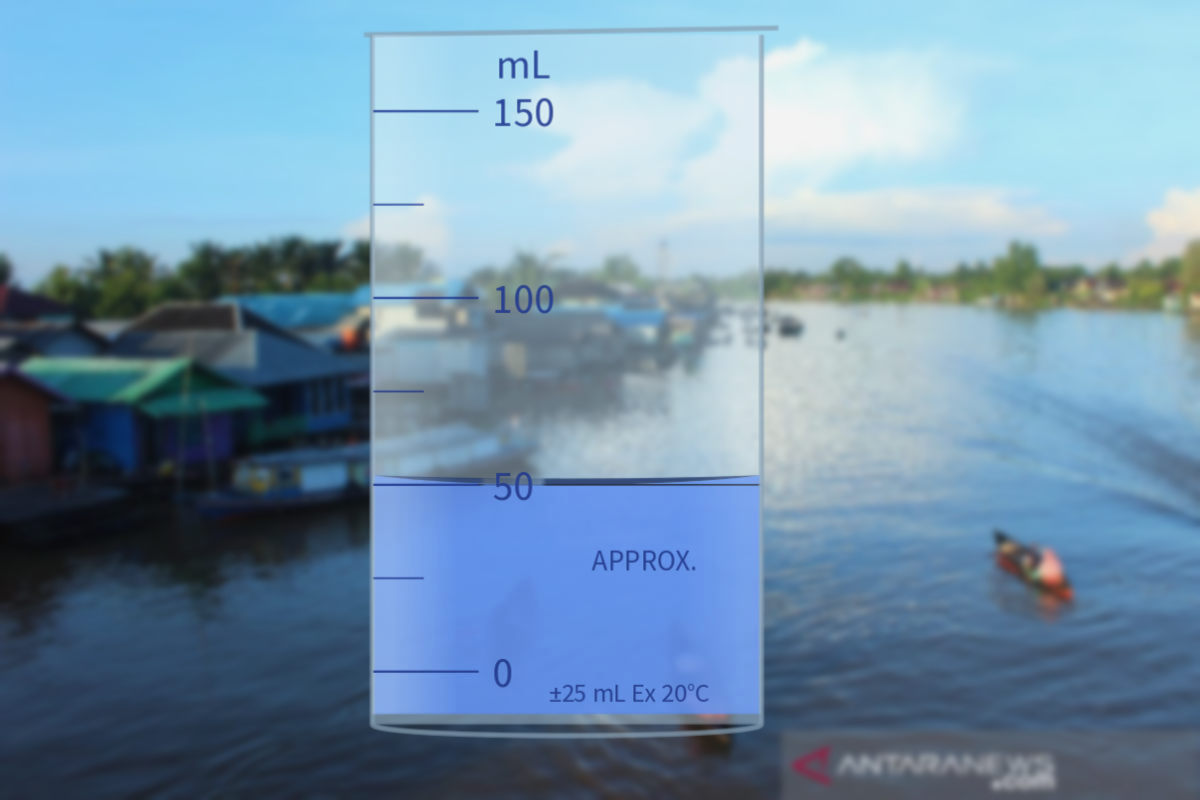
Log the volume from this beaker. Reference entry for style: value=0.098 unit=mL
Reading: value=50 unit=mL
